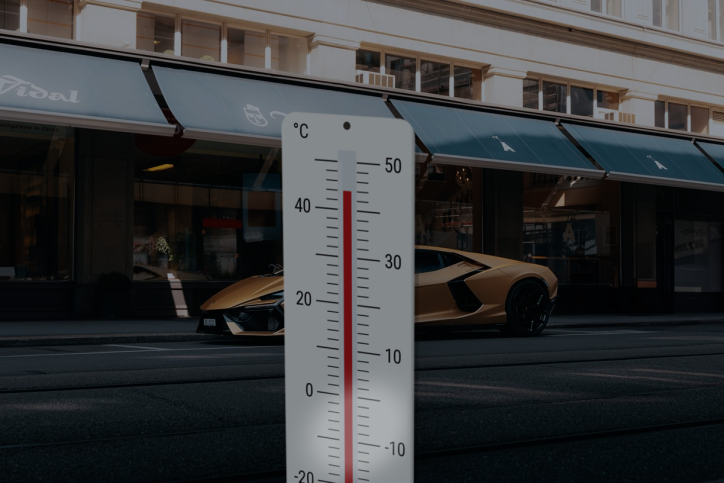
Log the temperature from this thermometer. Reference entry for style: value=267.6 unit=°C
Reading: value=44 unit=°C
